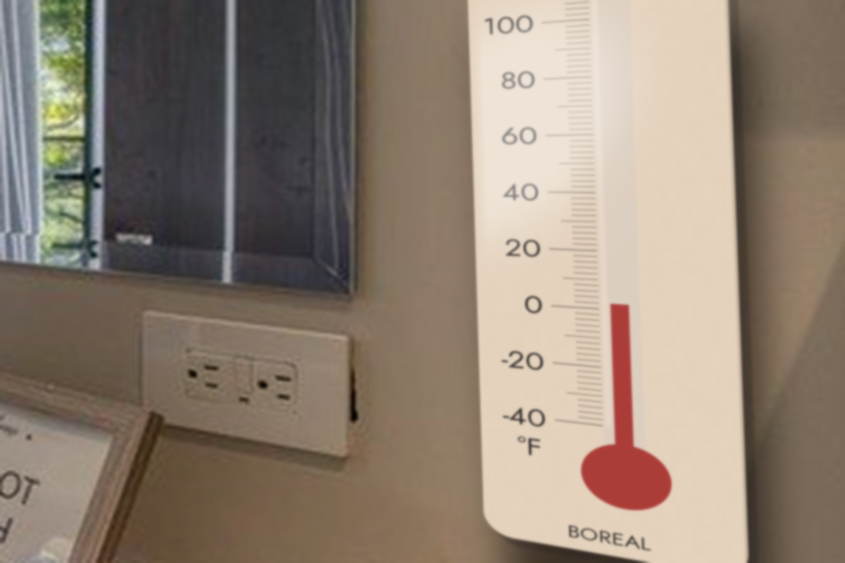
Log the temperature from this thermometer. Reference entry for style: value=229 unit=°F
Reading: value=2 unit=°F
